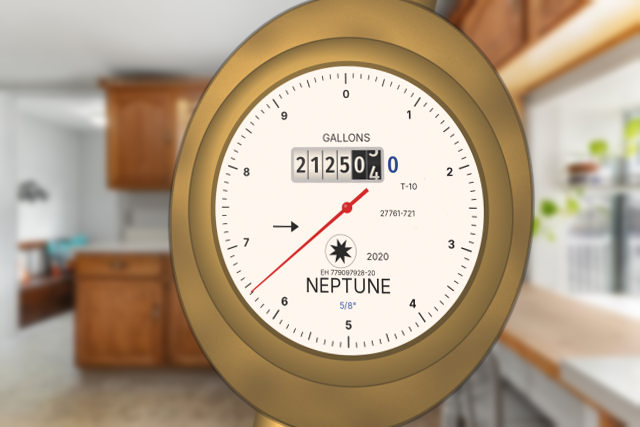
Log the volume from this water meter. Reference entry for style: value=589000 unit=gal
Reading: value=2125036.4 unit=gal
